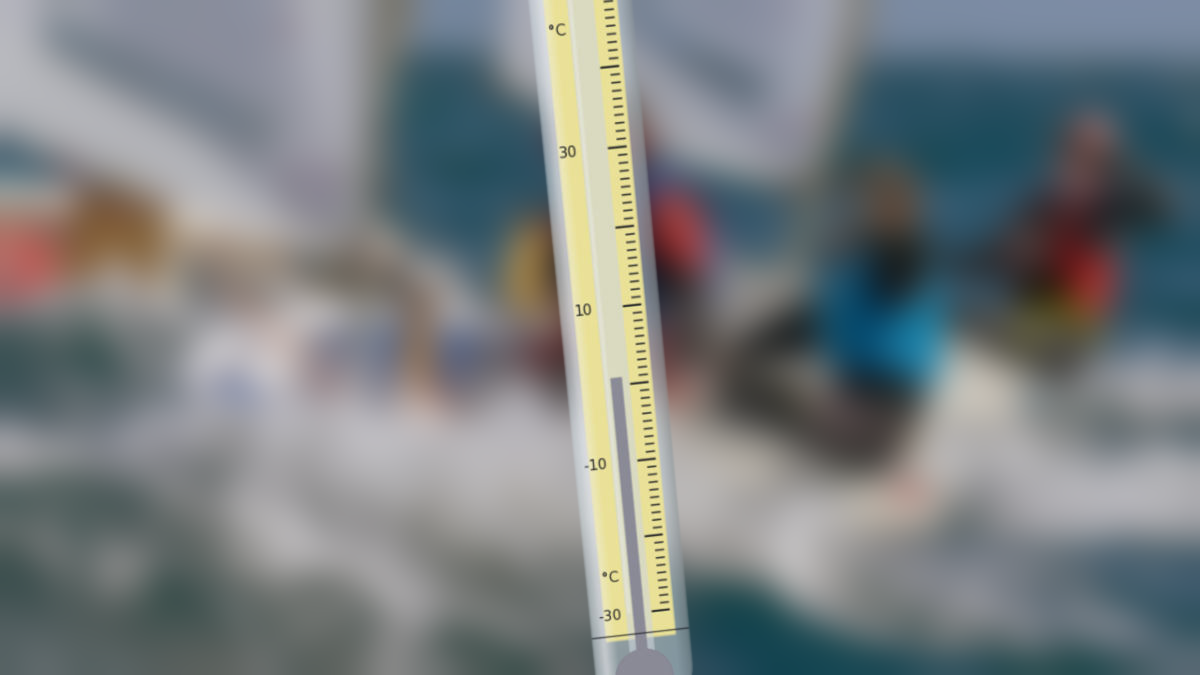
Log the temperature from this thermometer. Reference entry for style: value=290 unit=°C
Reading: value=1 unit=°C
